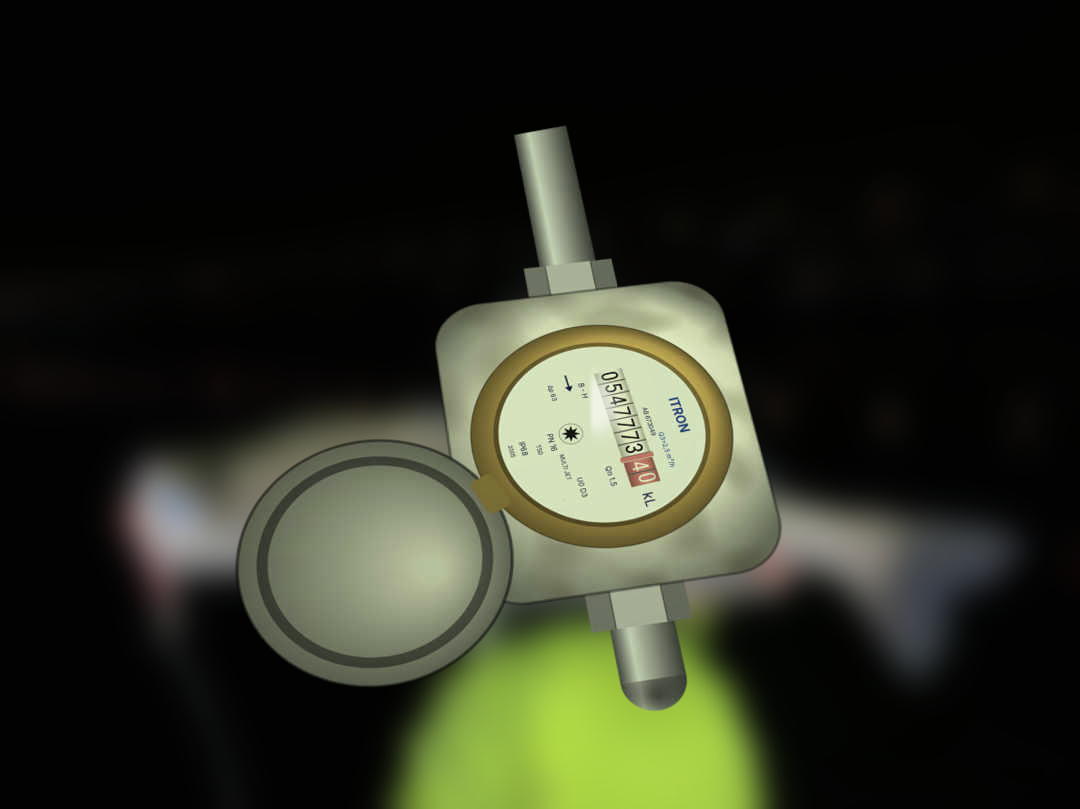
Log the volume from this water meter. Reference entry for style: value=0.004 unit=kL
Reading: value=547773.40 unit=kL
